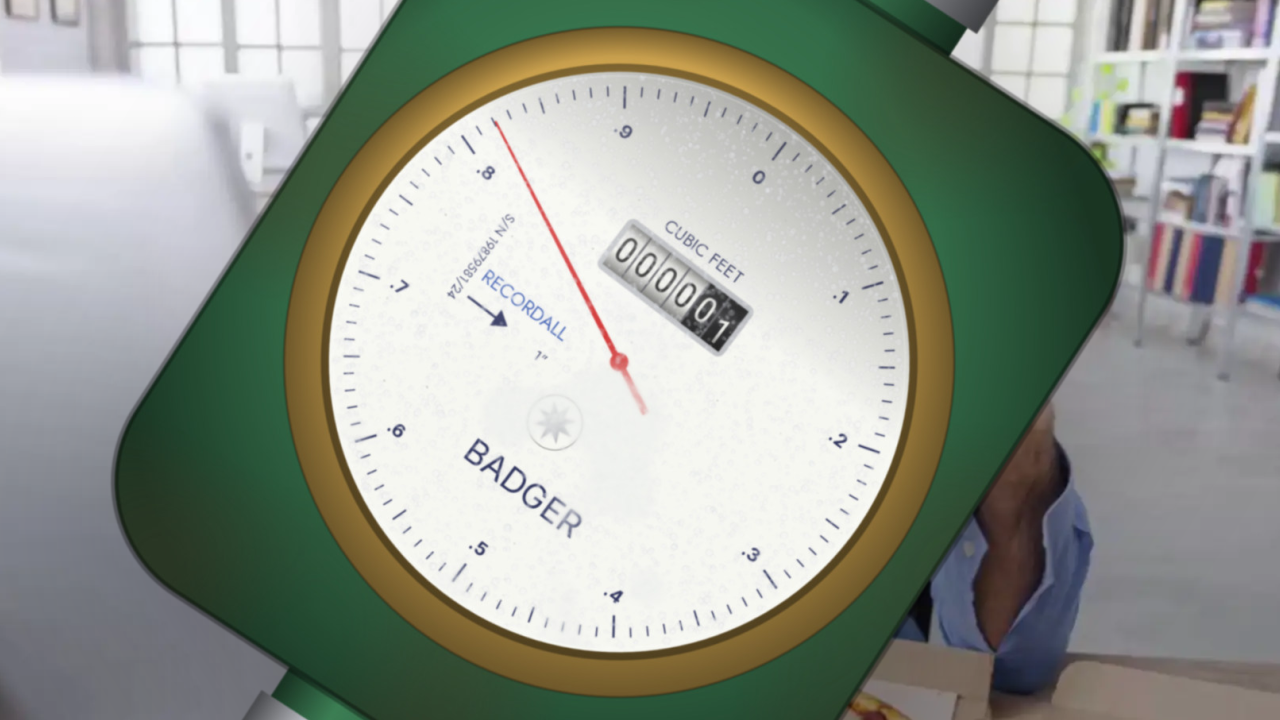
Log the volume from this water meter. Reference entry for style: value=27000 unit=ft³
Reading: value=0.82 unit=ft³
